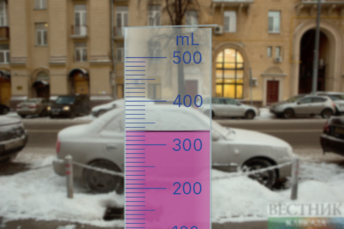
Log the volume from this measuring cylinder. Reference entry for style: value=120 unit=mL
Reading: value=330 unit=mL
